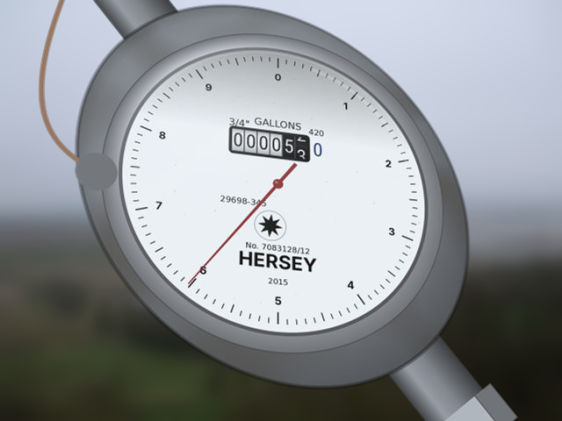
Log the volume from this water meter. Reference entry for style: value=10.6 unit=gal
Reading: value=526.0 unit=gal
